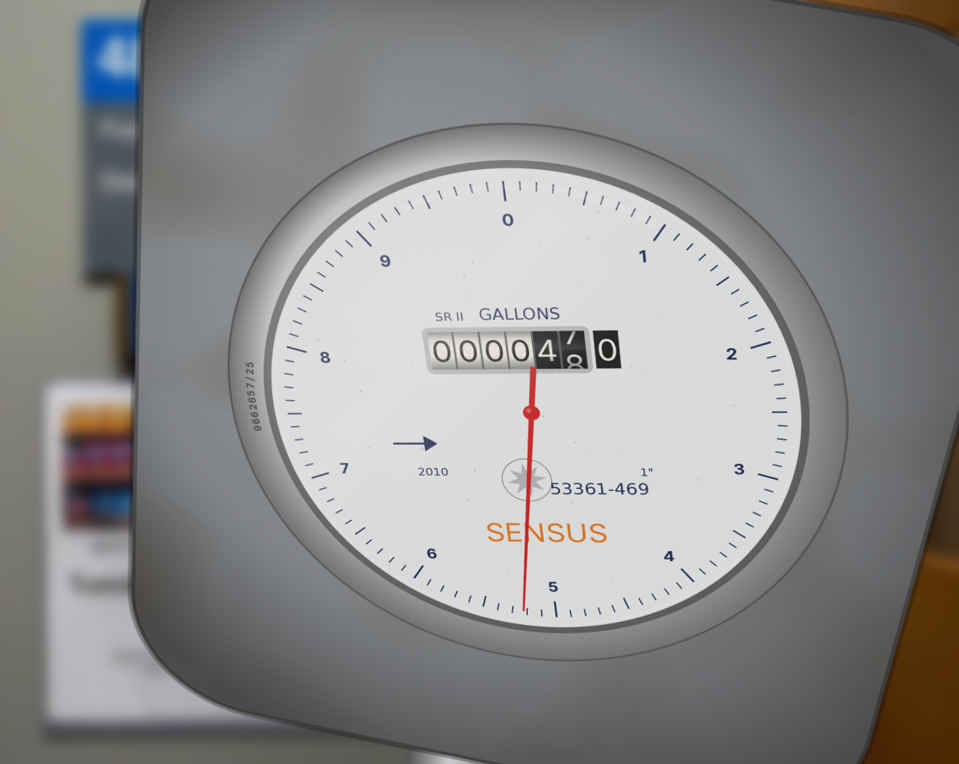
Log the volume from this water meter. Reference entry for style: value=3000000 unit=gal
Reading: value=475.2 unit=gal
